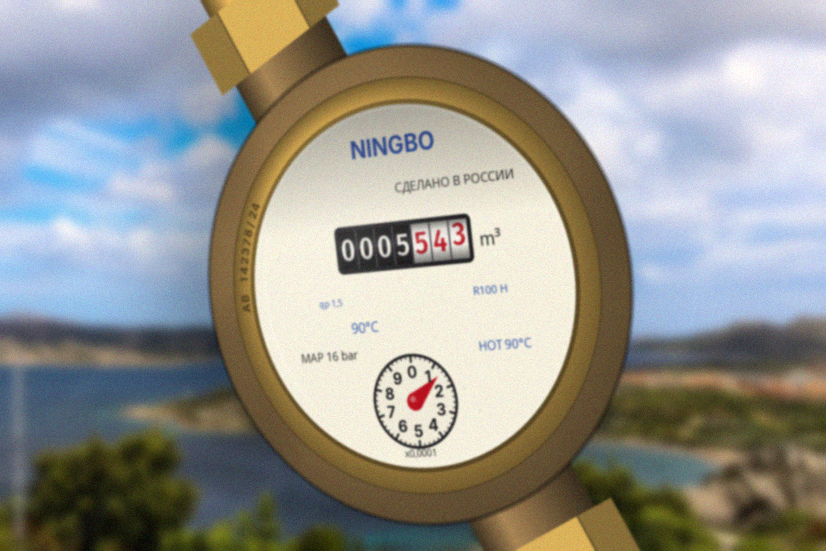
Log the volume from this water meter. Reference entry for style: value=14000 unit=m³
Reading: value=5.5431 unit=m³
